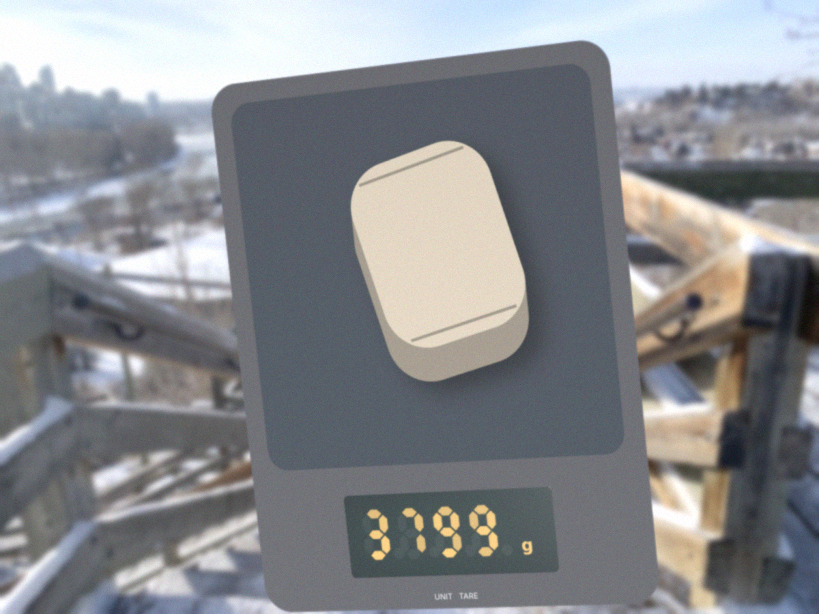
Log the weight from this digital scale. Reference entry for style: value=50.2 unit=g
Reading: value=3799 unit=g
